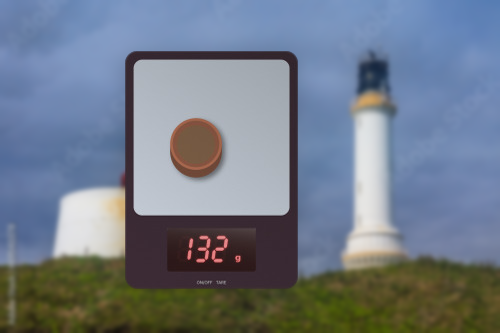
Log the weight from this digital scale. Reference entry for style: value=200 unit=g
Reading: value=132 unit=g
